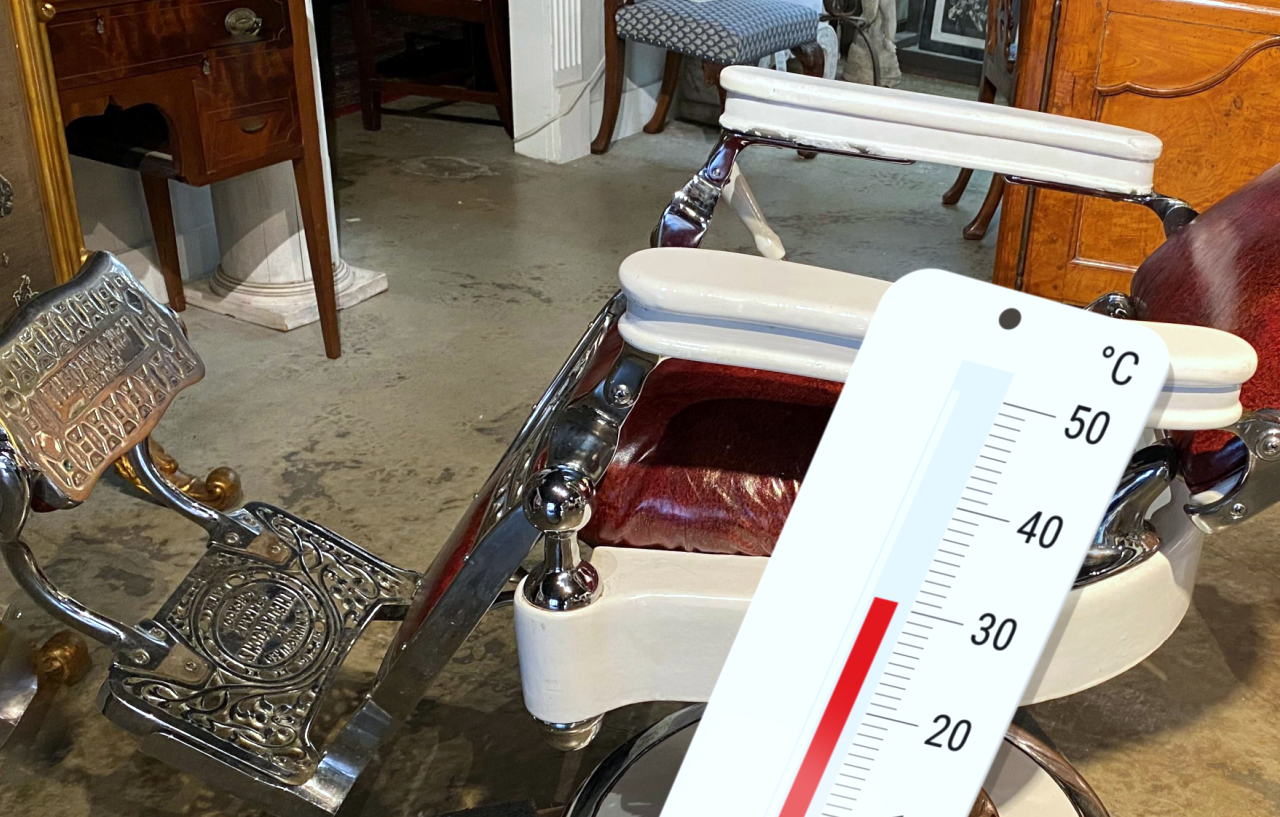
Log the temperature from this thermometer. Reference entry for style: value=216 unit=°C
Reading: value=30.5 unit=°C
